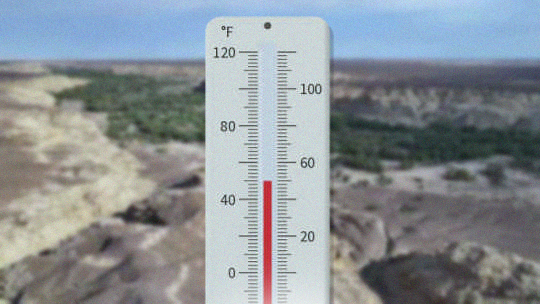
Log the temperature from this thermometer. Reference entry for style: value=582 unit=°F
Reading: value=50 unit=°F
